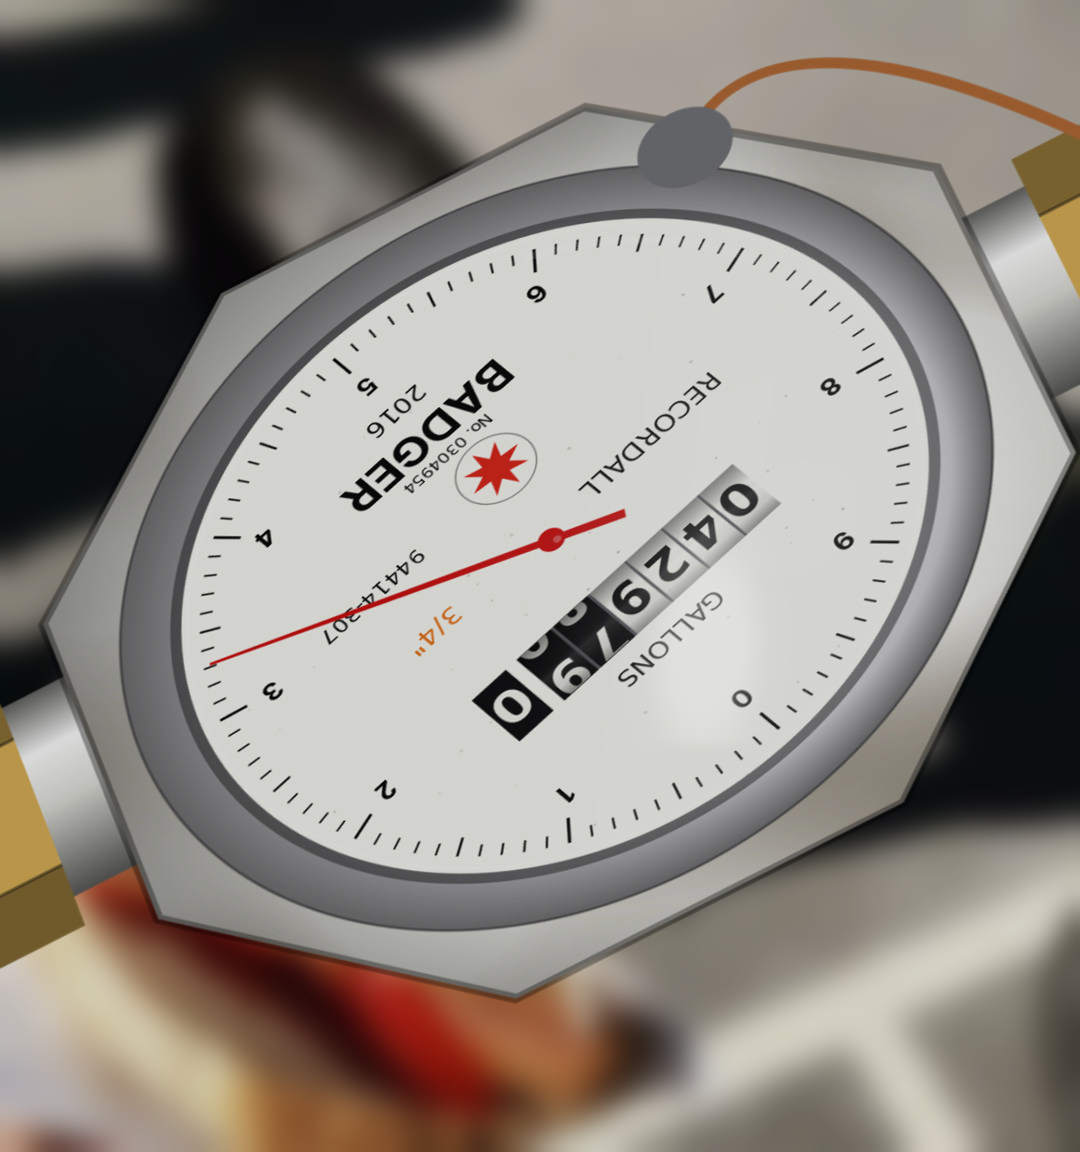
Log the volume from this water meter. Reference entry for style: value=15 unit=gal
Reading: value=429793.3 unit=gal
